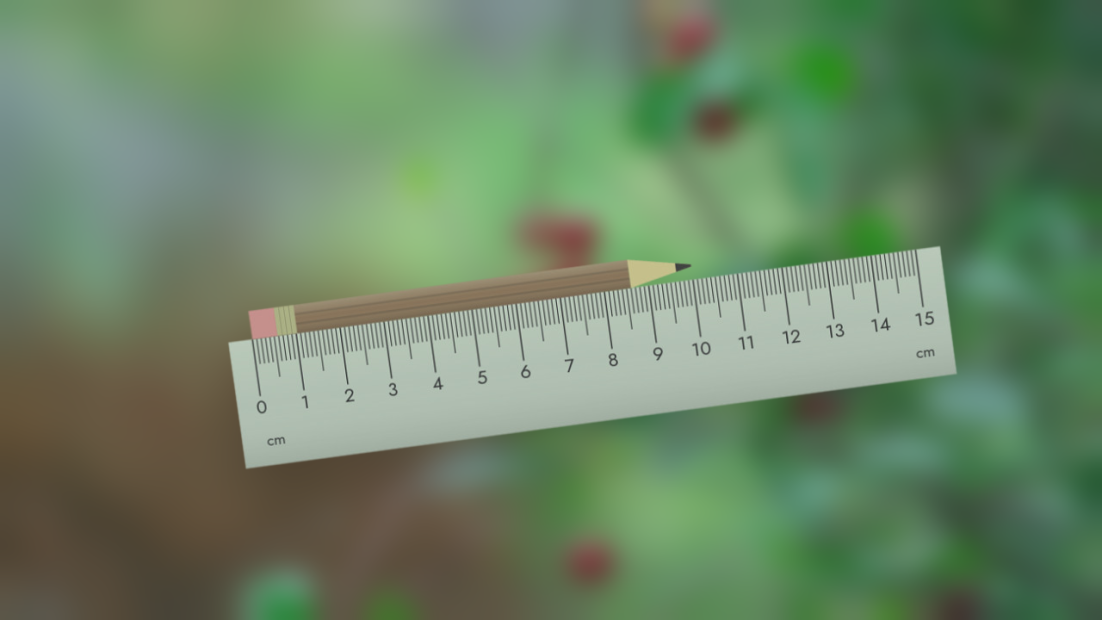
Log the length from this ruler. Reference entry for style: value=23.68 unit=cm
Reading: value=10 unit=cm
